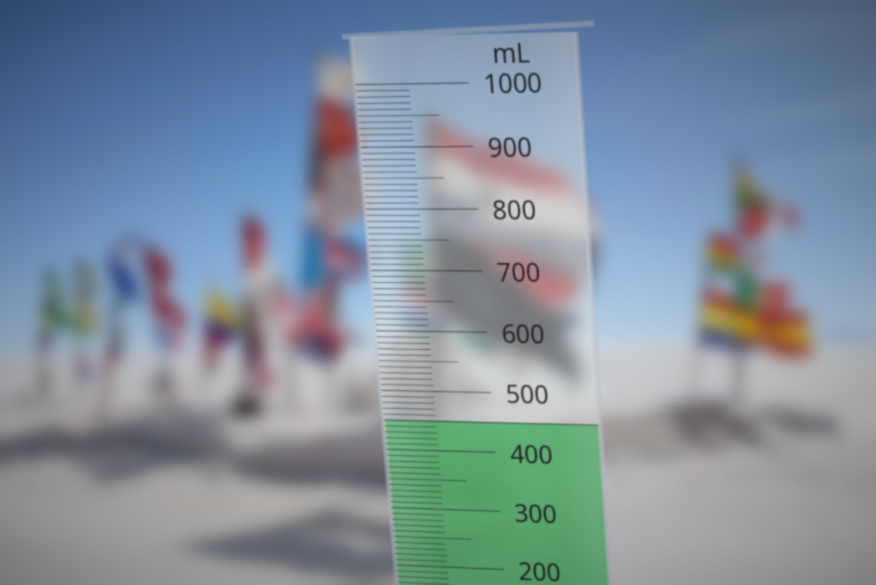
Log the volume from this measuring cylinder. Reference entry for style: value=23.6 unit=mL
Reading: value=450 unit=mL
